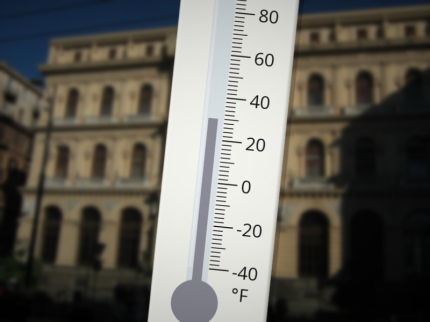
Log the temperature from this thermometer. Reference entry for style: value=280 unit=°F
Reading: value=30 unit=°F
